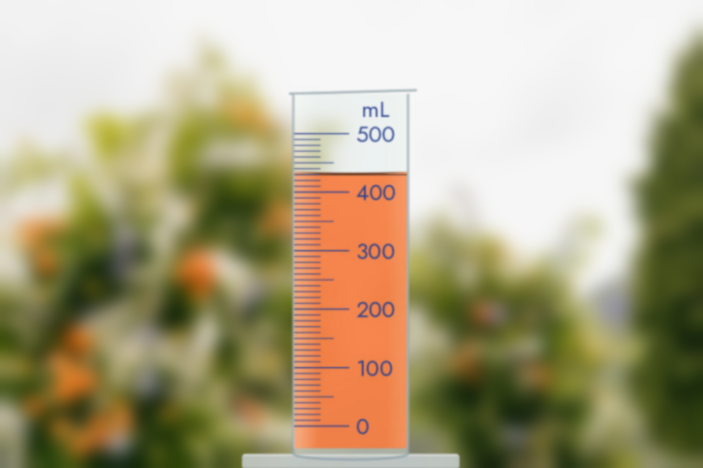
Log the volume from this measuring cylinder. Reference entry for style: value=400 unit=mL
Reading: value=430 unit=mL
